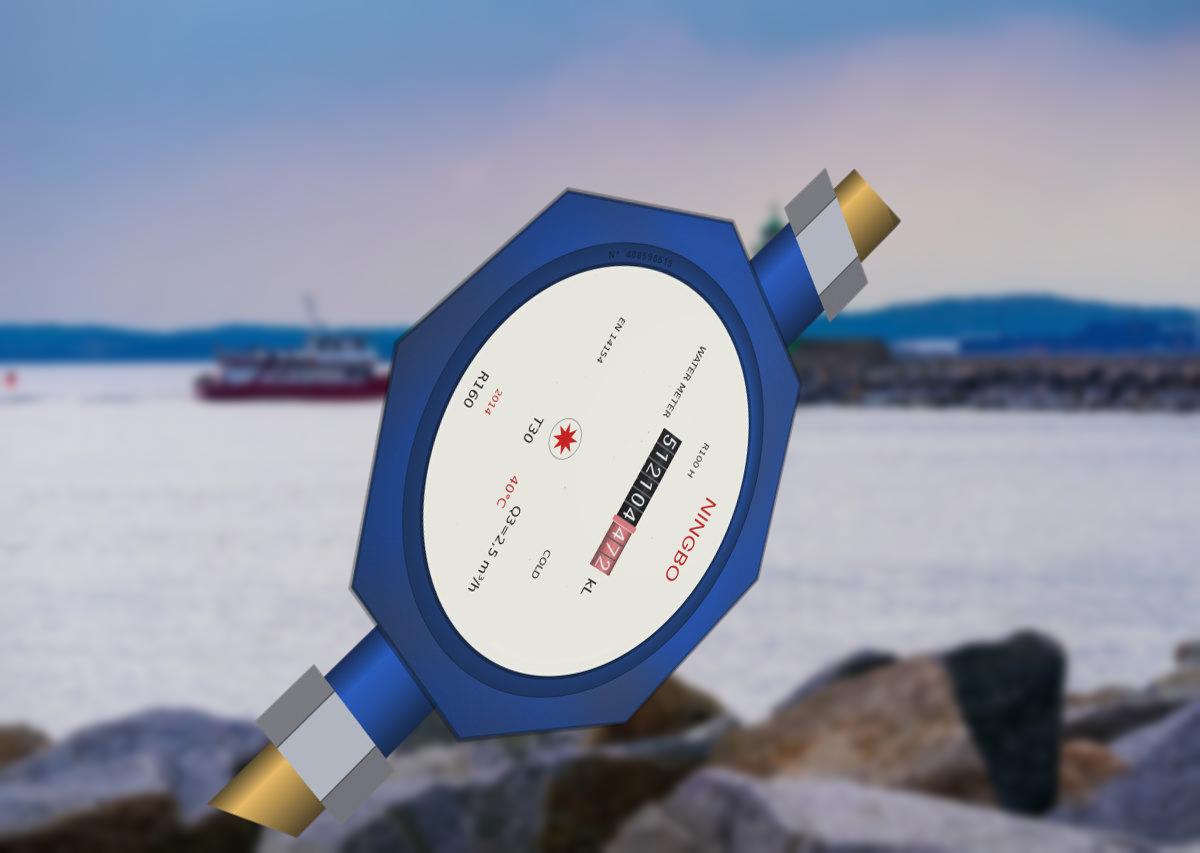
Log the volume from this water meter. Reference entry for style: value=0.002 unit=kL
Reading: value=512104.472 unit=kL
